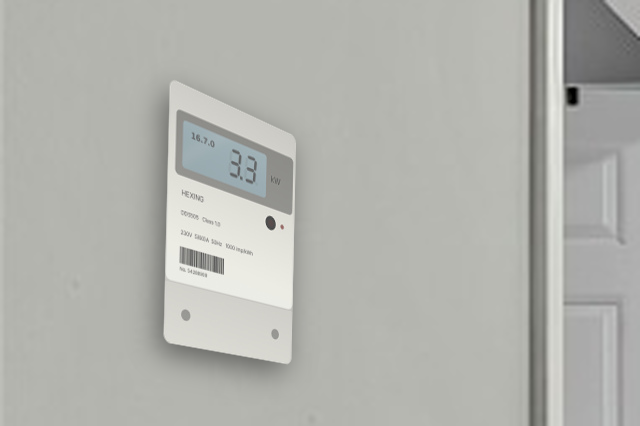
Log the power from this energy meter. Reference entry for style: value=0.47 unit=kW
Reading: value=3.3 unit=kW
